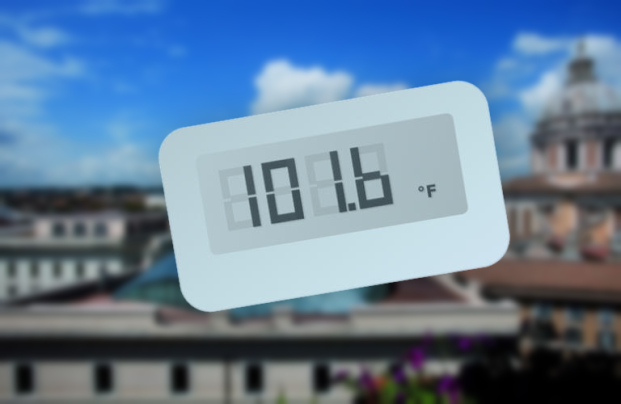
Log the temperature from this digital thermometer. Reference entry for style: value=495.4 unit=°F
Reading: value=101.6 unit=°F
